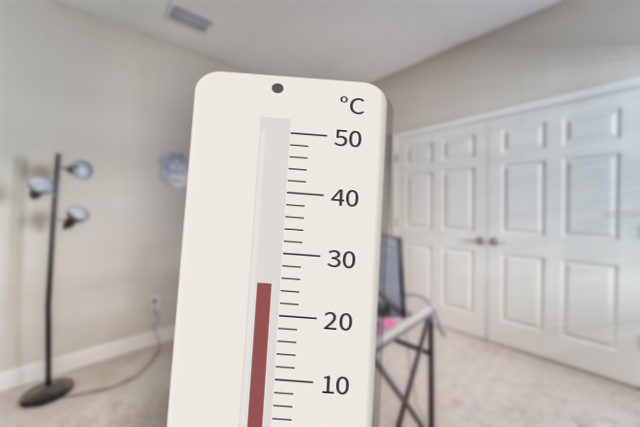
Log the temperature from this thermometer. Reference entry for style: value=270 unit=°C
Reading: value=25 unit=°C
